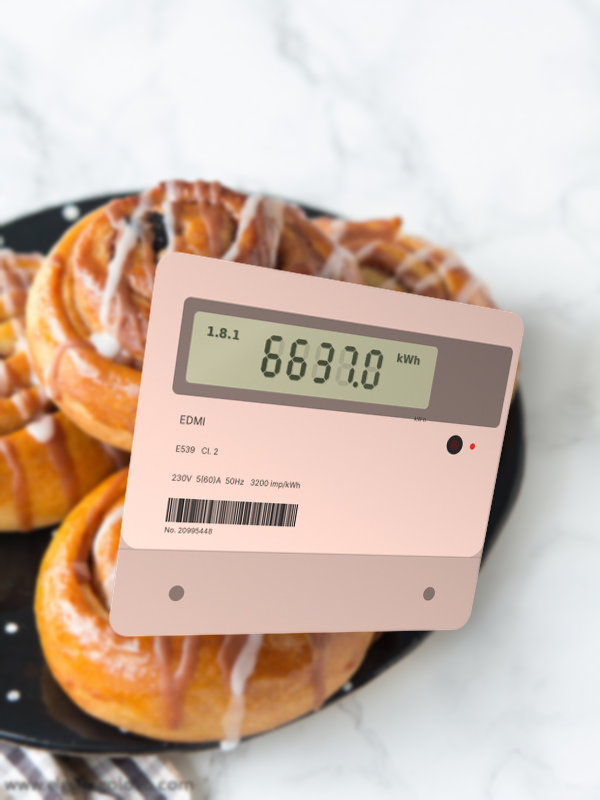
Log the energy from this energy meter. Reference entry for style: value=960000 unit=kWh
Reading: value=6637.0 unit=kWh
